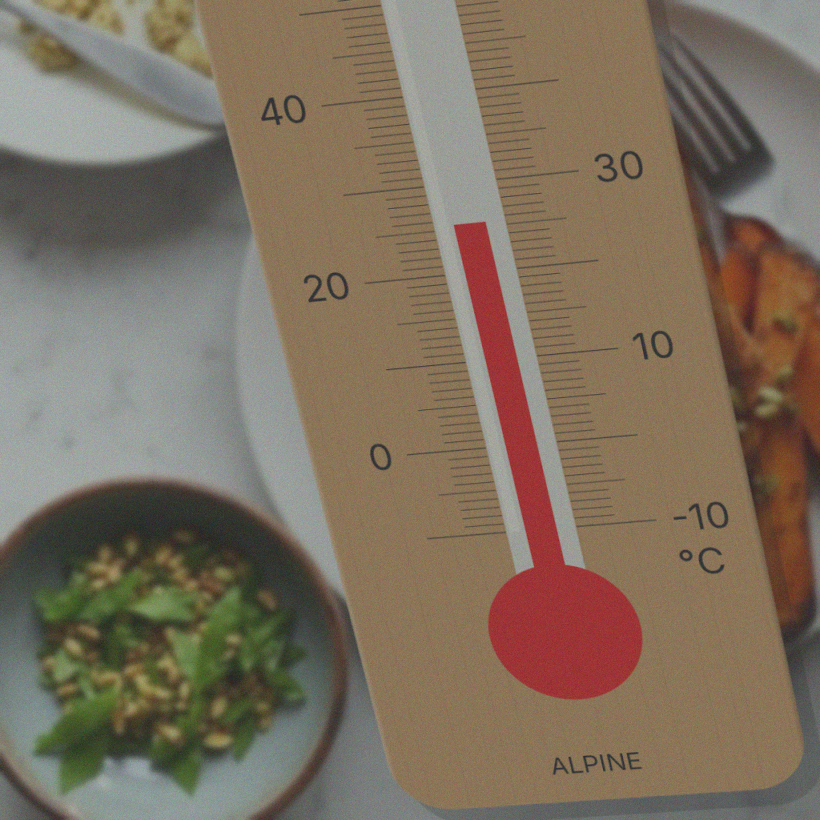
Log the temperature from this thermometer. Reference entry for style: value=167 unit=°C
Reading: value=25.5 unit=°C
